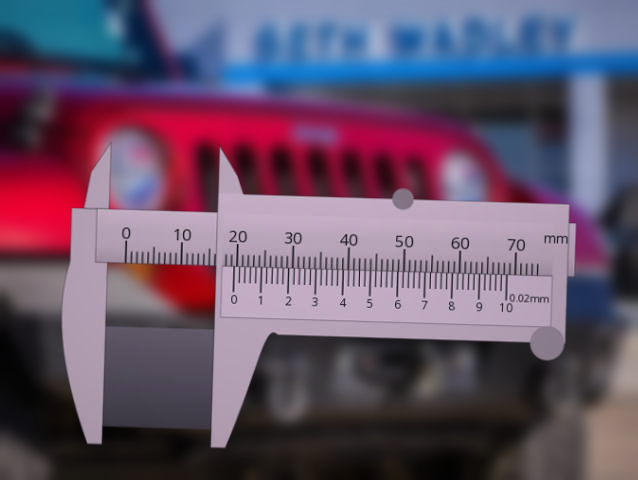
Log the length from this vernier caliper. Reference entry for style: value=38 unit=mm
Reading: value=19.5 unit=mm
